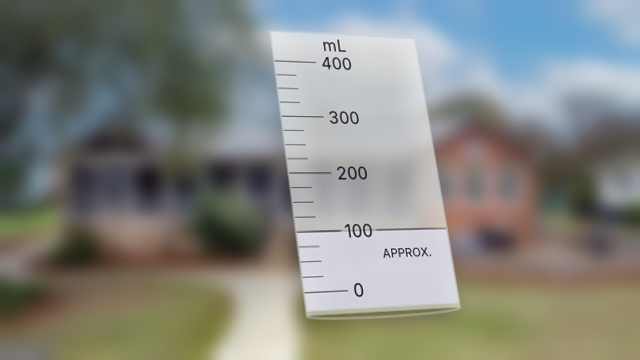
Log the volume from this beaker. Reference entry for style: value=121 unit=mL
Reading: value=100 unit=mL
